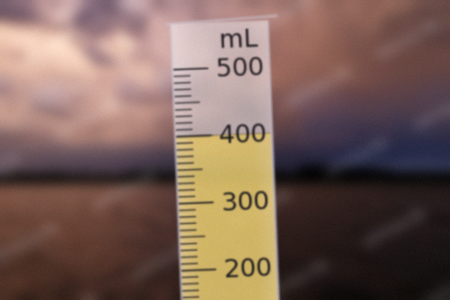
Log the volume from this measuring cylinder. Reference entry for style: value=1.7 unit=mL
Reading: value=400 unit=mL
